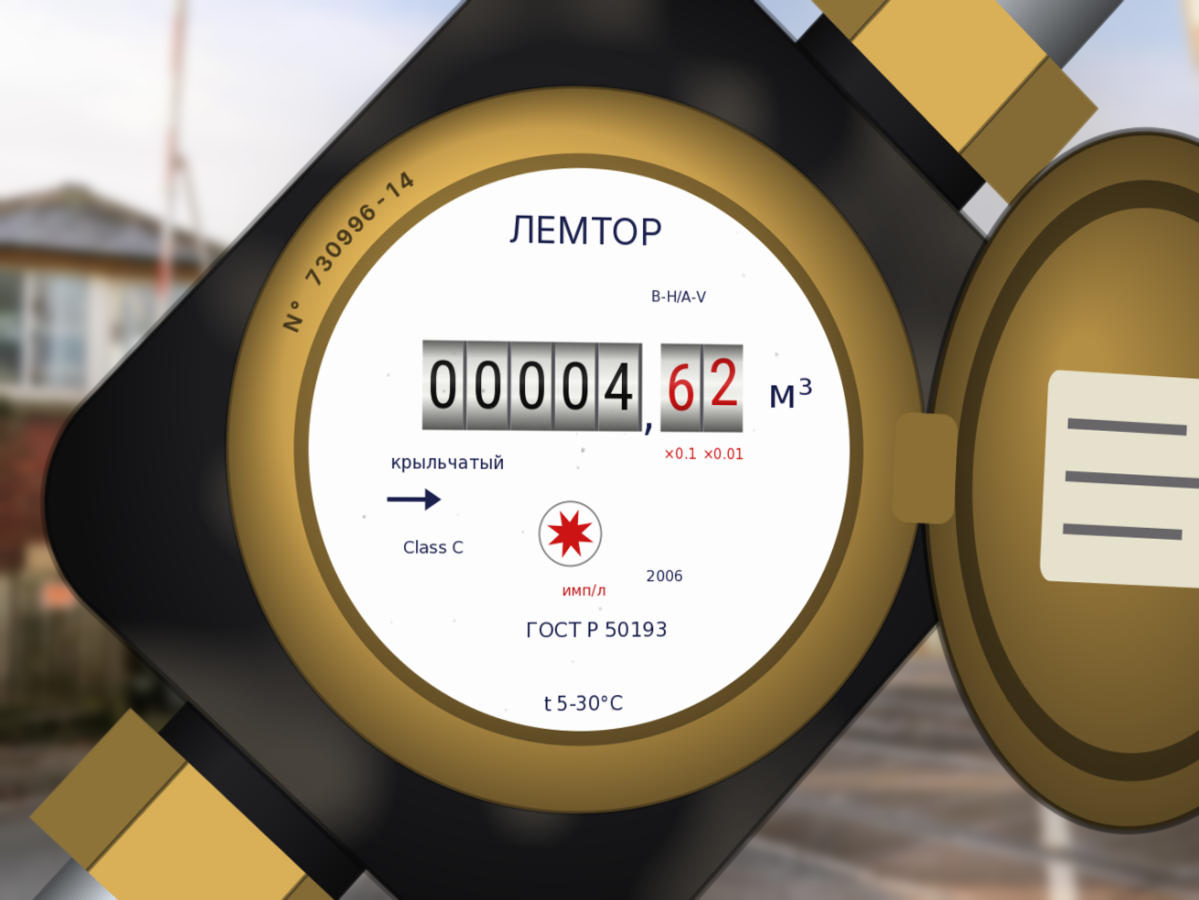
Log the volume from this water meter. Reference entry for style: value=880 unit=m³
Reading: value=4.62 unit=m³
